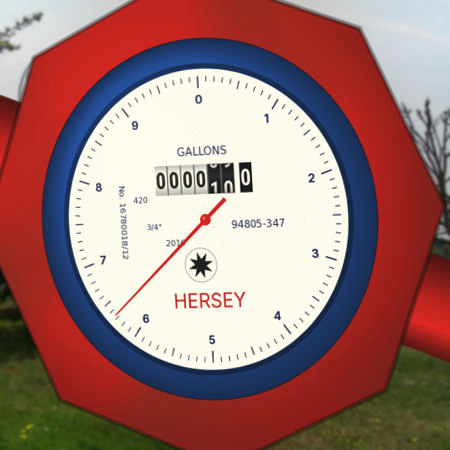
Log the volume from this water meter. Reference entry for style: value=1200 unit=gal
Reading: value=96.3 unit=gal
